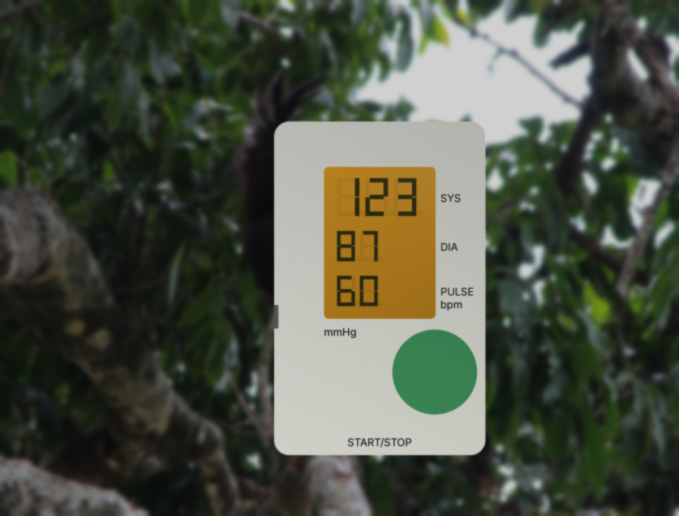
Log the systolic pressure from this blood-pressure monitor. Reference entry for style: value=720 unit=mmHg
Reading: value=123 unit=mmHg
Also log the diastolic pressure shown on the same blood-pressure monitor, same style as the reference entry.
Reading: value=87 unit=mmHg
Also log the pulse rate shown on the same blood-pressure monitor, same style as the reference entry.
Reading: value=60 unit=bpm
